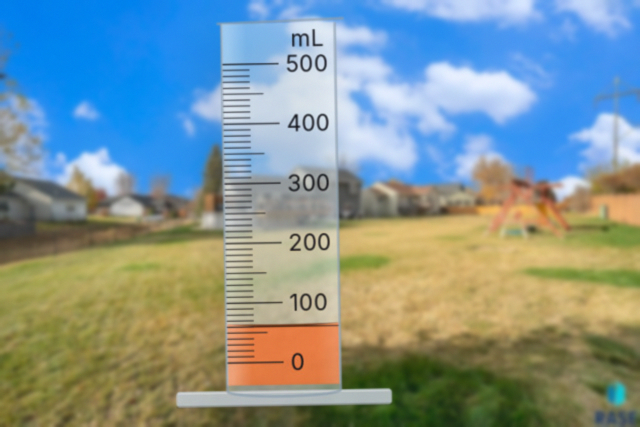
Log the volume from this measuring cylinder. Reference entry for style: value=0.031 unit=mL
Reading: value=60 unit=mL
